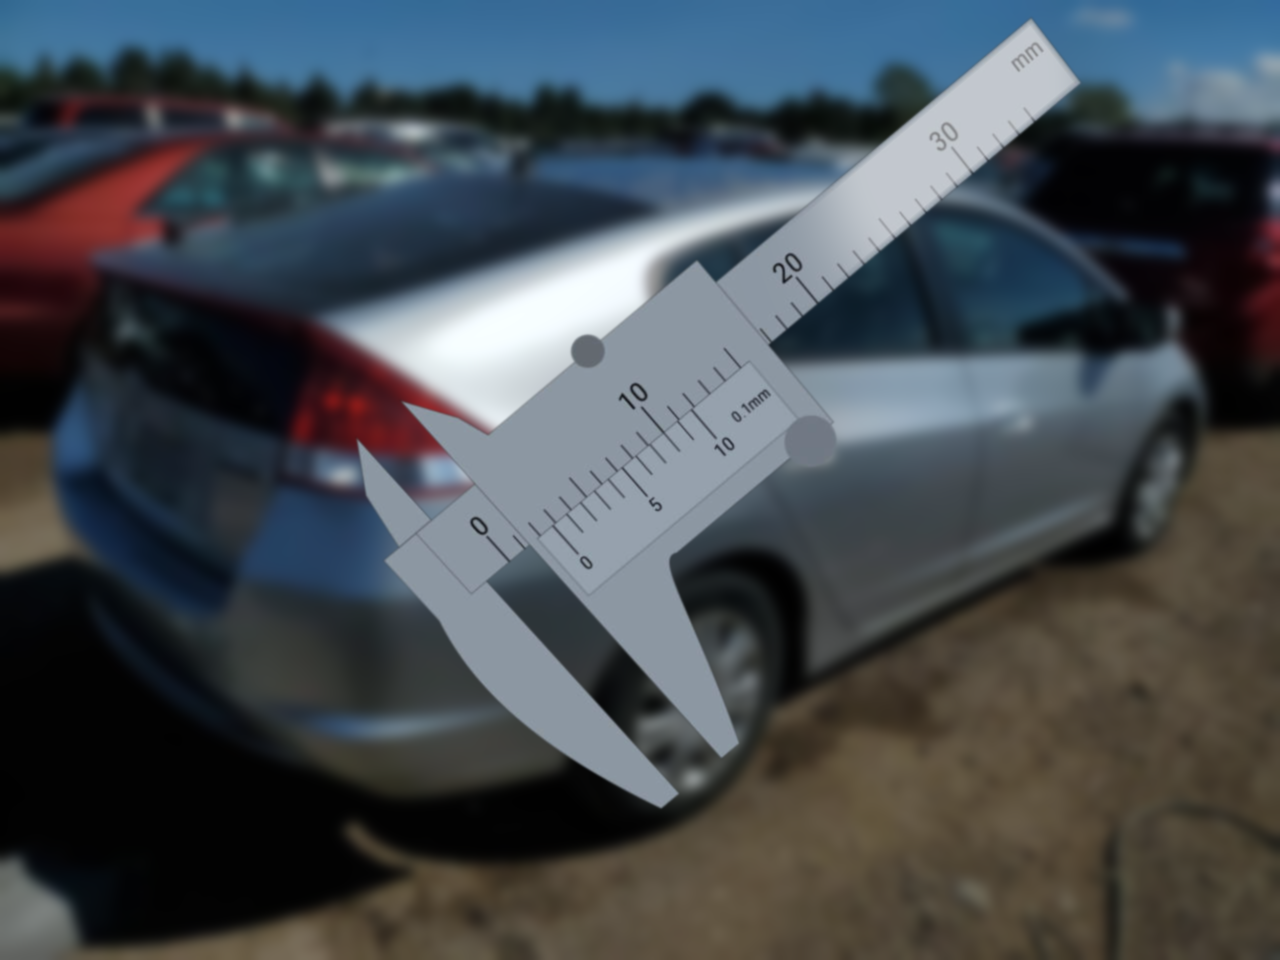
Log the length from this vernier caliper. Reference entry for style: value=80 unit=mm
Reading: value=2.8 unit=mm
